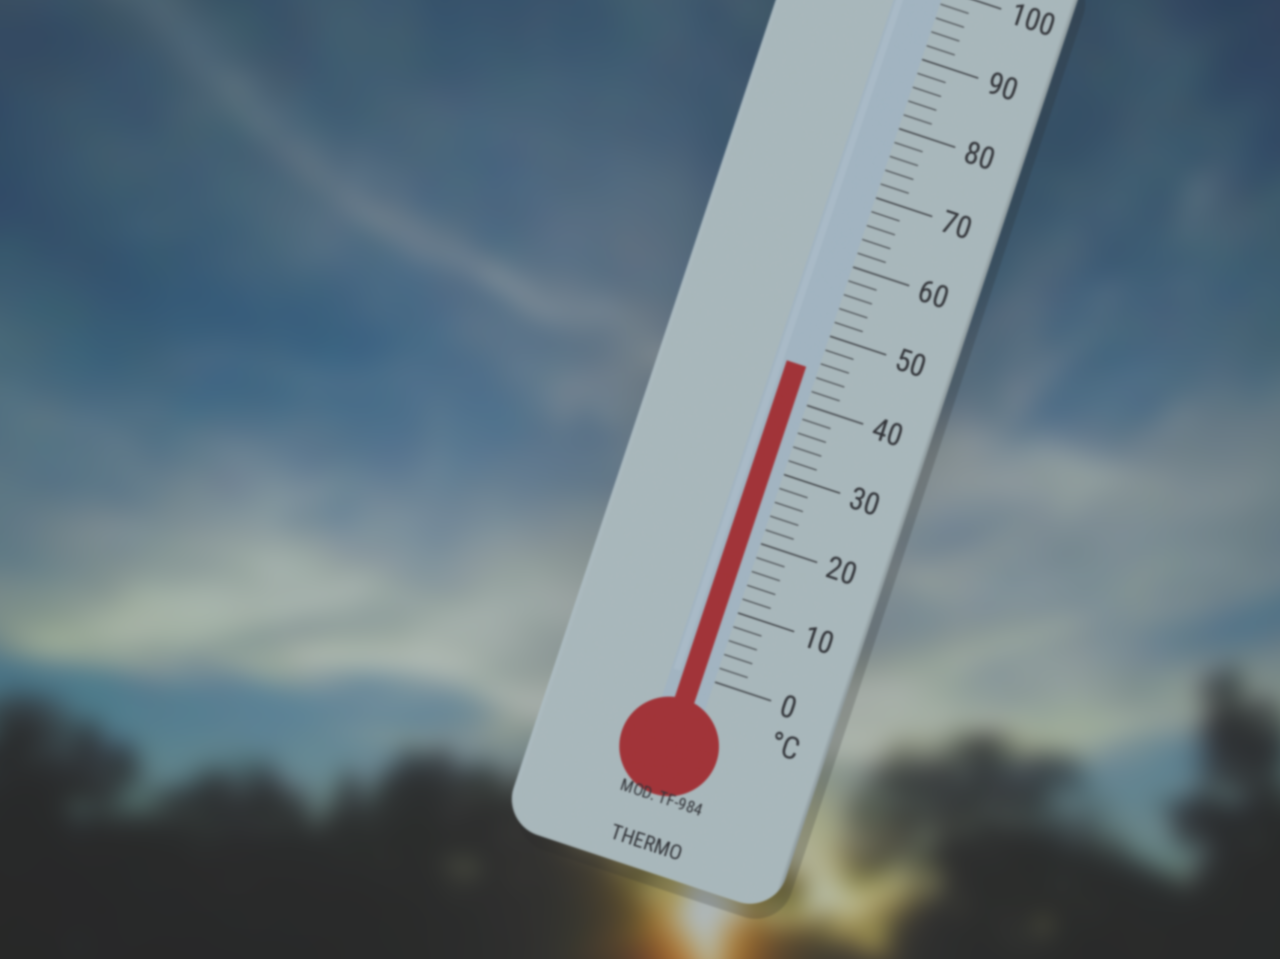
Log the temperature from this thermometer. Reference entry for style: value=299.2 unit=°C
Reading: value=45 unit=°C
